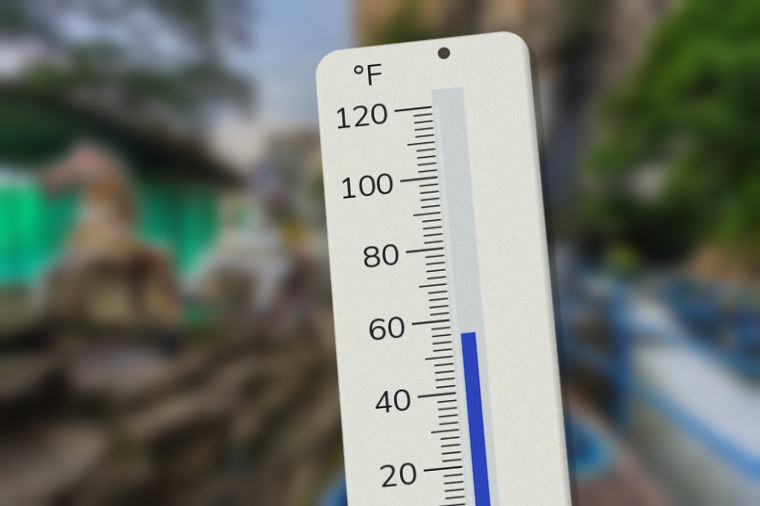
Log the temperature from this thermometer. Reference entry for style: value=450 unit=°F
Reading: value=56 unit=°F
